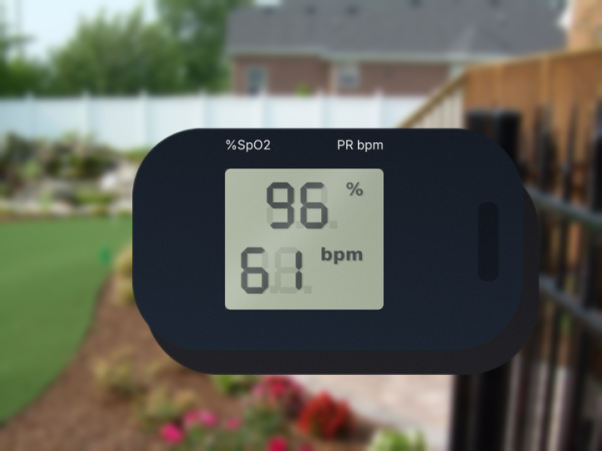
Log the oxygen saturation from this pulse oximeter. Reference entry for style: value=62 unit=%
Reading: value=96 unit=%
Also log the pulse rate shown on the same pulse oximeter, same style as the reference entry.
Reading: value=61 unit=bpm
